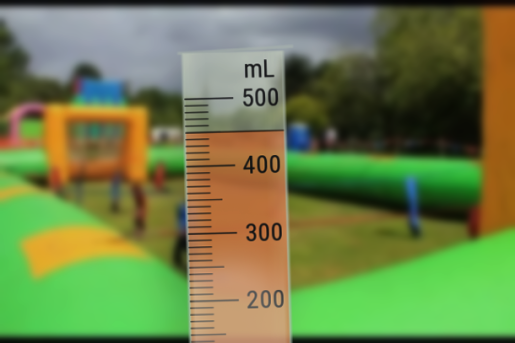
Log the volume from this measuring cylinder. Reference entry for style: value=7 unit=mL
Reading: value=450 unit=mL
